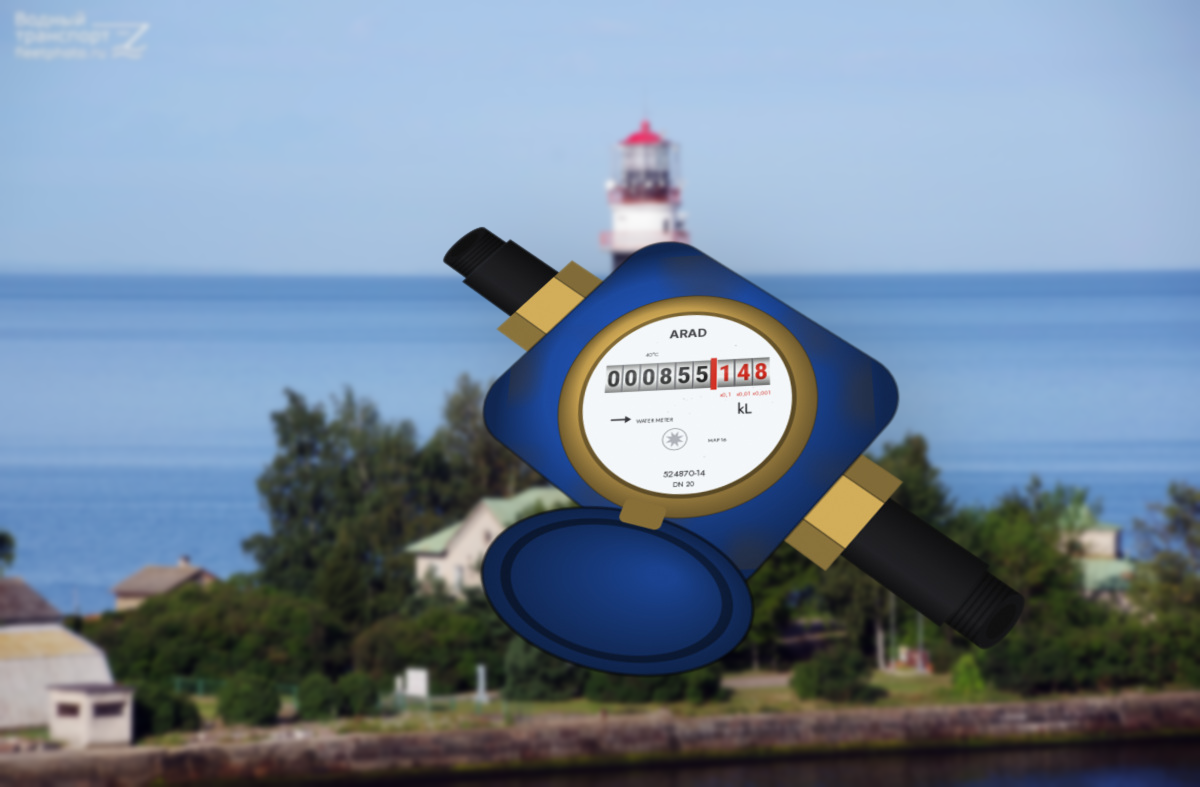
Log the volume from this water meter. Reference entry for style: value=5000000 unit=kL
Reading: value=855.148 unit=kL
